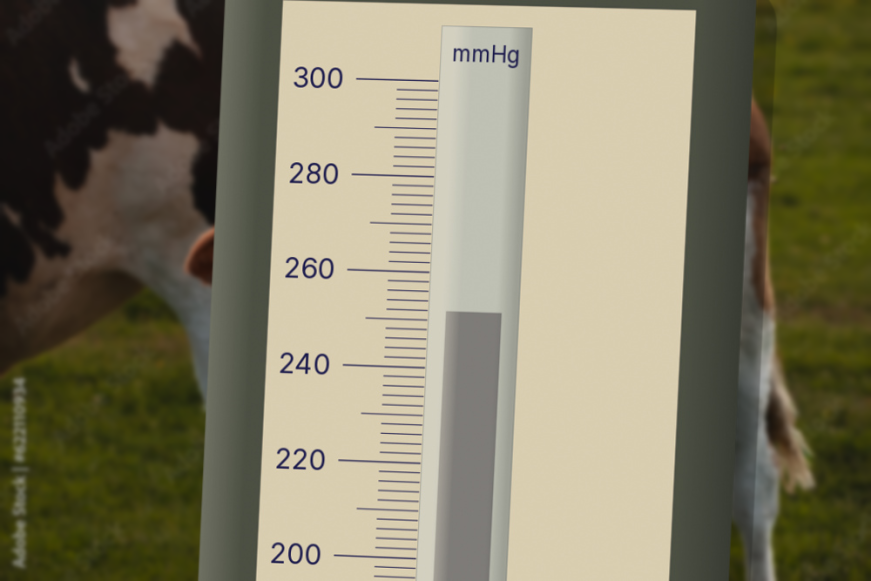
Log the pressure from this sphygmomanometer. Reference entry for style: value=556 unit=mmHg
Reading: value=252 unit=mmHg
